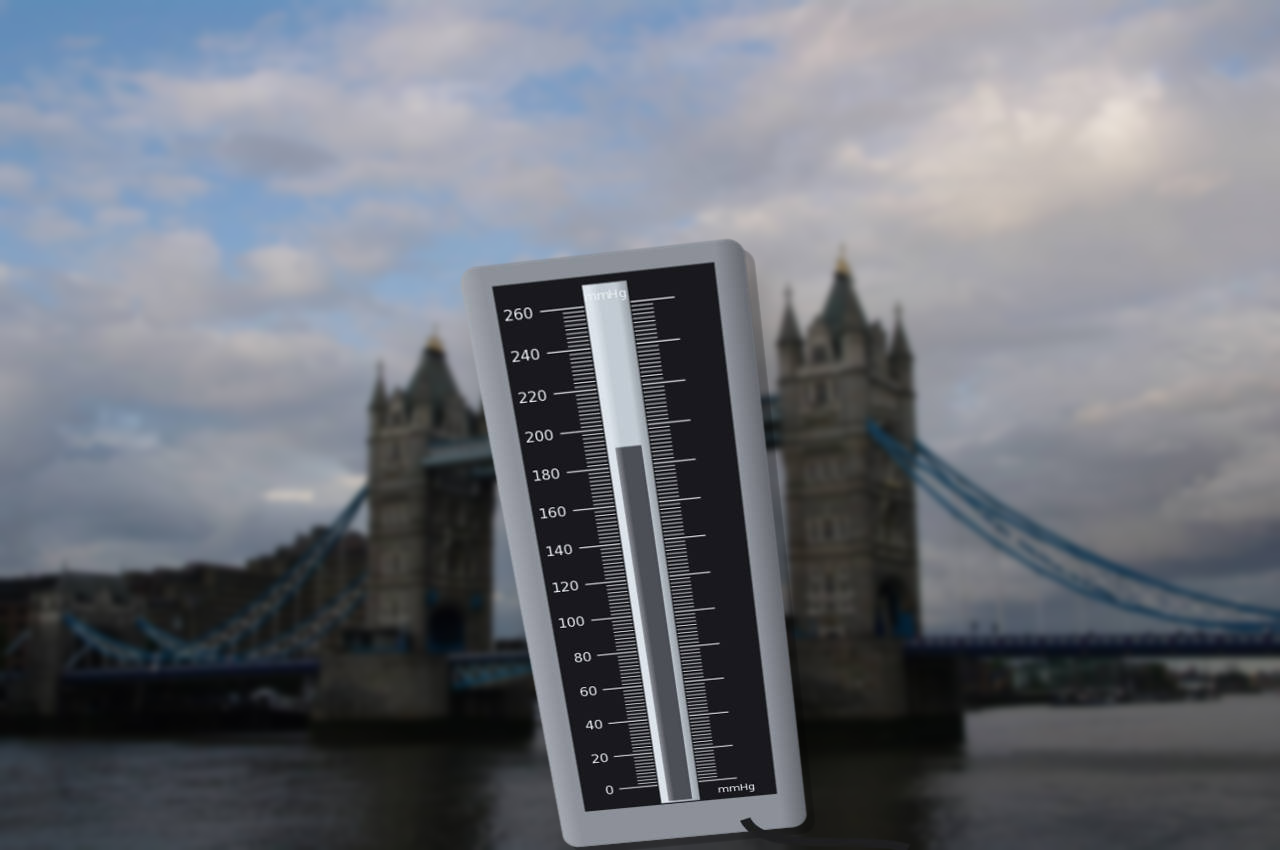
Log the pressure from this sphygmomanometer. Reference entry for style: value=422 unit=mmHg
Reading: value=190 unit=mmHg
